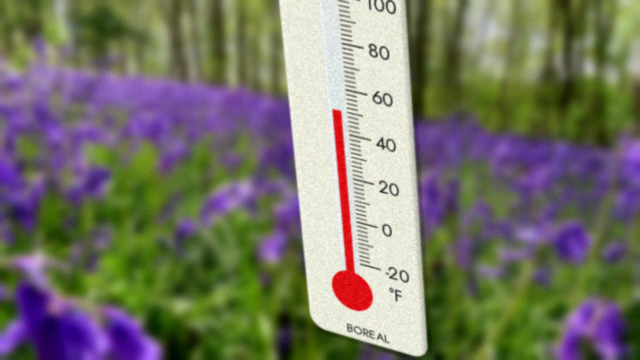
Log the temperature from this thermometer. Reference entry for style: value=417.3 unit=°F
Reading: value=50 unit=°F
